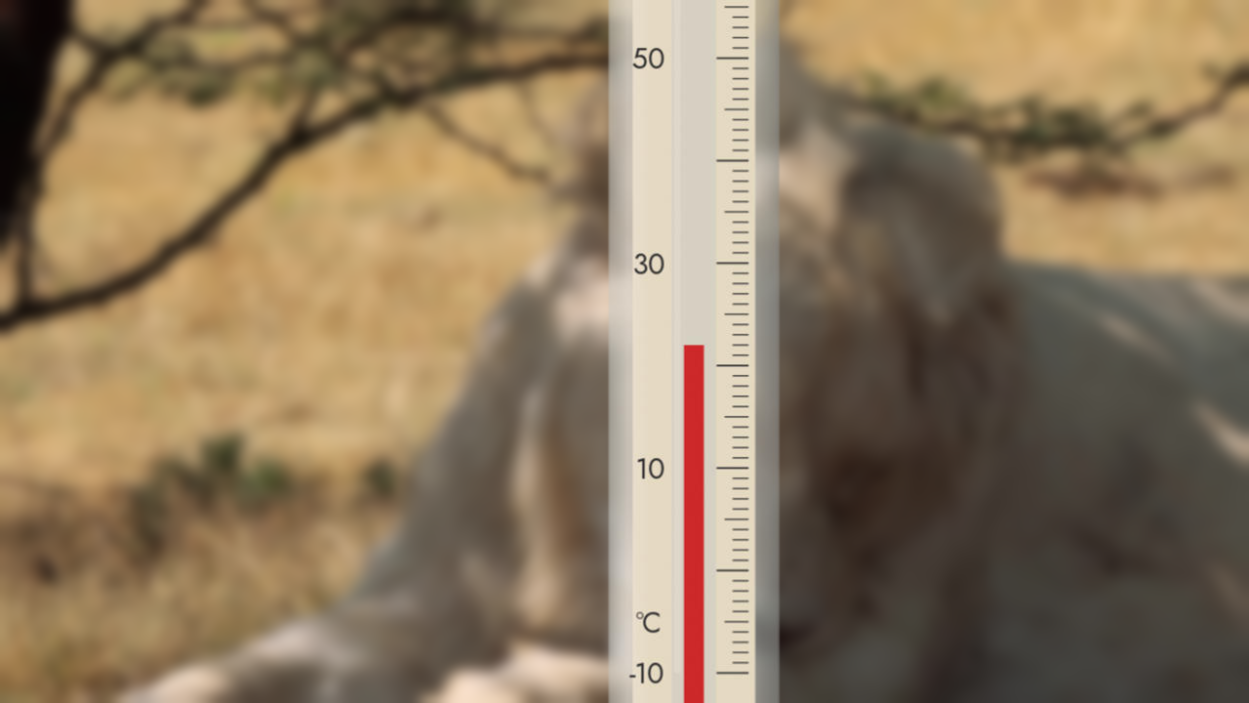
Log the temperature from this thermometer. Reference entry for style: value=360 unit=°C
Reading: value=22 unit=°C
